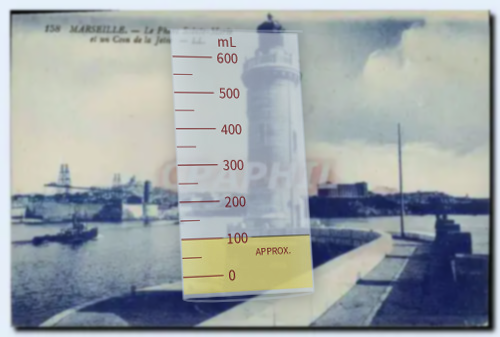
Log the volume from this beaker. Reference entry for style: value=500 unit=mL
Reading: value=100 unit=mL
